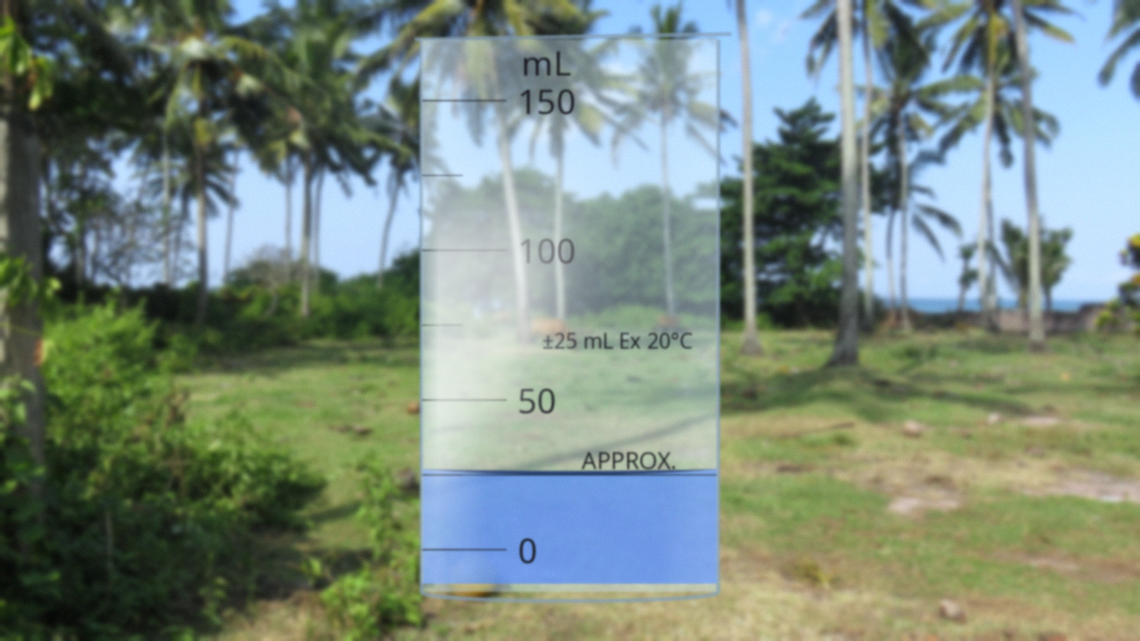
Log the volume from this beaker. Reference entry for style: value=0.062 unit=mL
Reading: value=25 unit=mL
